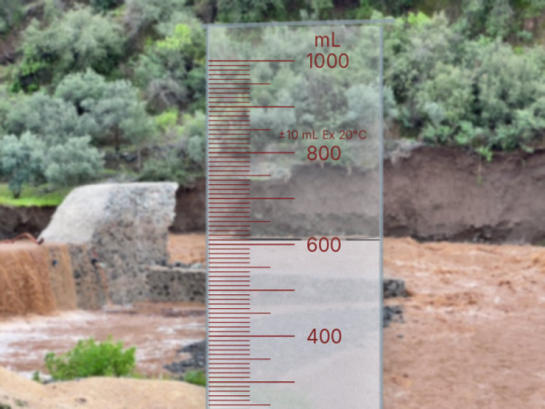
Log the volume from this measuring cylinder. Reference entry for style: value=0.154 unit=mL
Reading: value=610 unit=mL
